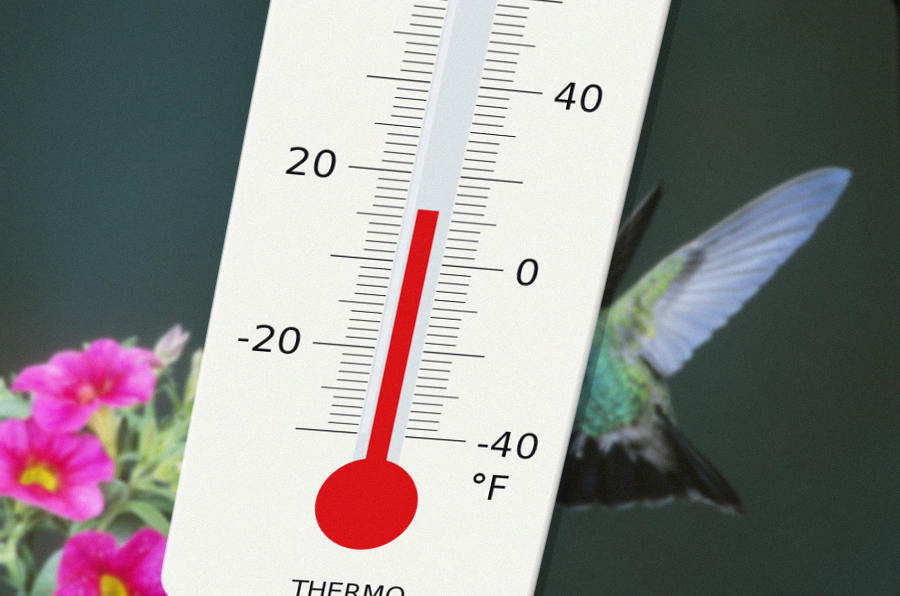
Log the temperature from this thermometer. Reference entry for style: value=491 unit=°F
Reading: value=12 unit=°F
